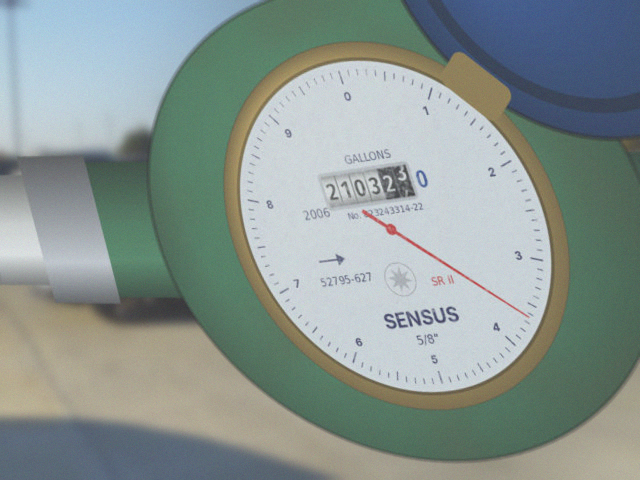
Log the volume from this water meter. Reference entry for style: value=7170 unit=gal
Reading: value=2103233.6 unit=gal
